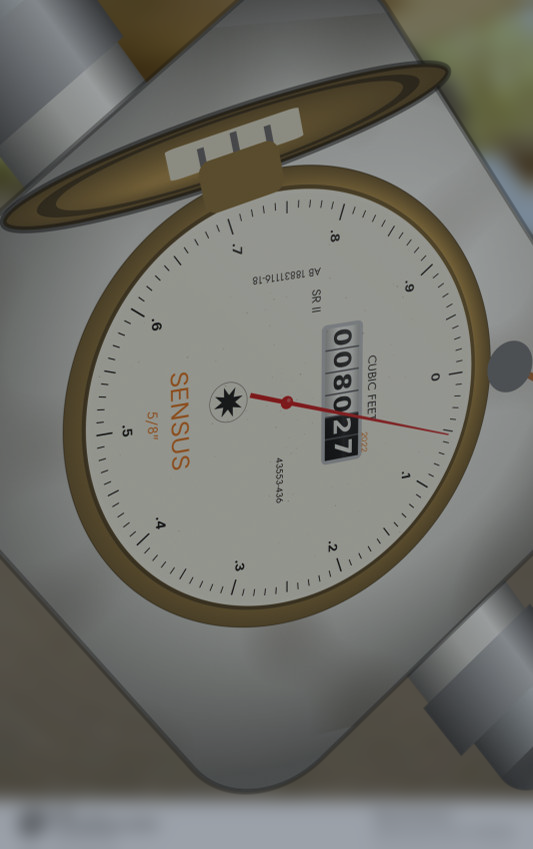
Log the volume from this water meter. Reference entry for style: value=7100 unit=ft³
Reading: value=8027.05 unit=ft³
